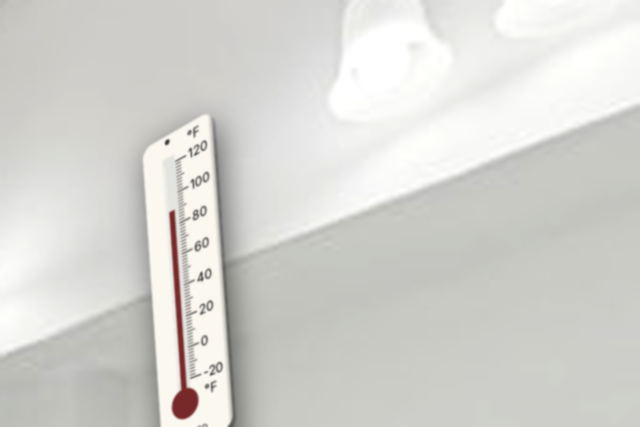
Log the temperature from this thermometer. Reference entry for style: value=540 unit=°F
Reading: value=90 unit=°F
